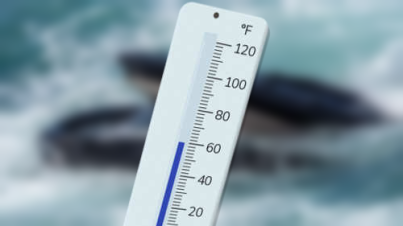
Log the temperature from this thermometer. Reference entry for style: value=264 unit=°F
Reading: value=60 unit=°F
